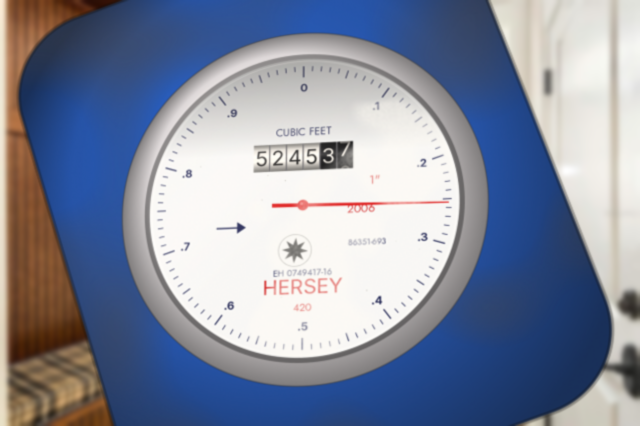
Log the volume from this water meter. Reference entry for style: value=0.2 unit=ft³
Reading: value=524537.25 unit=ft³
